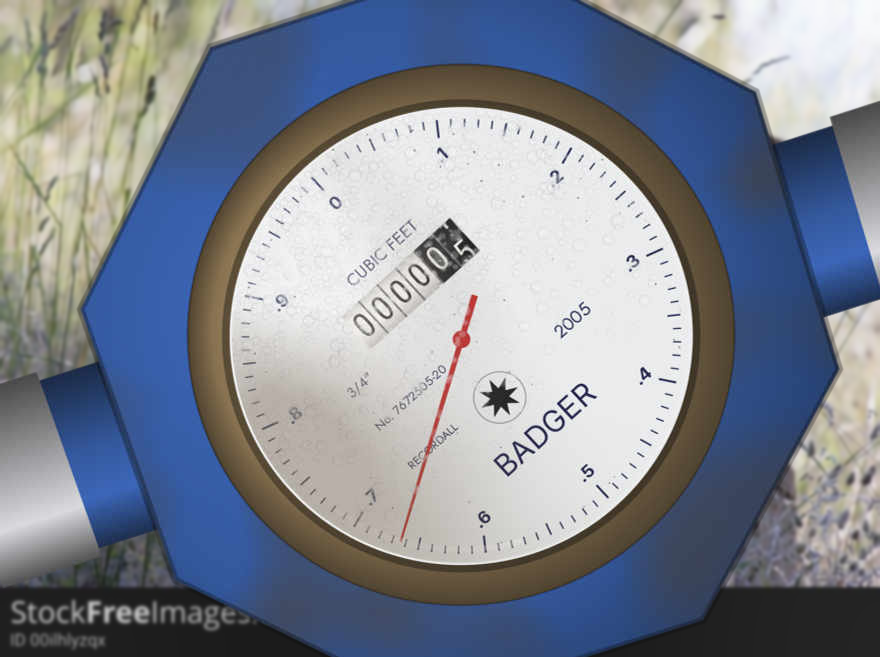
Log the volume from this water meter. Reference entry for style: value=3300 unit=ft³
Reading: value=4.66 unit=ft³
